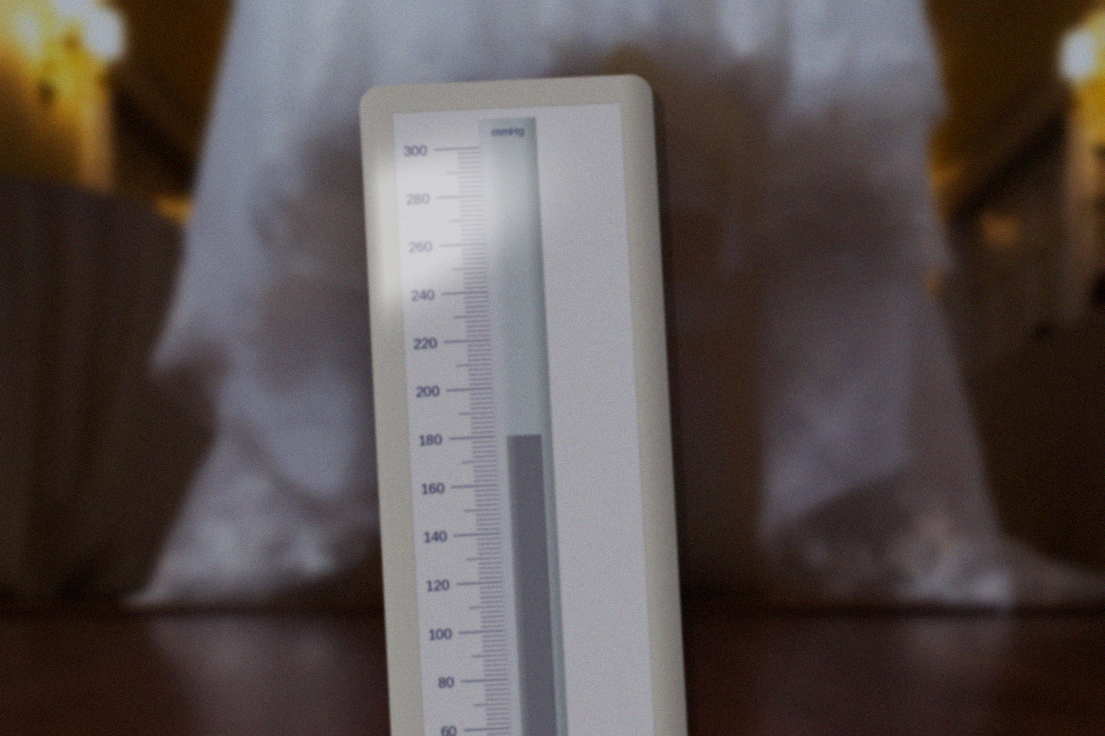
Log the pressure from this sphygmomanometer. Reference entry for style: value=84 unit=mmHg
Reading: value=180 unit=mmHg
